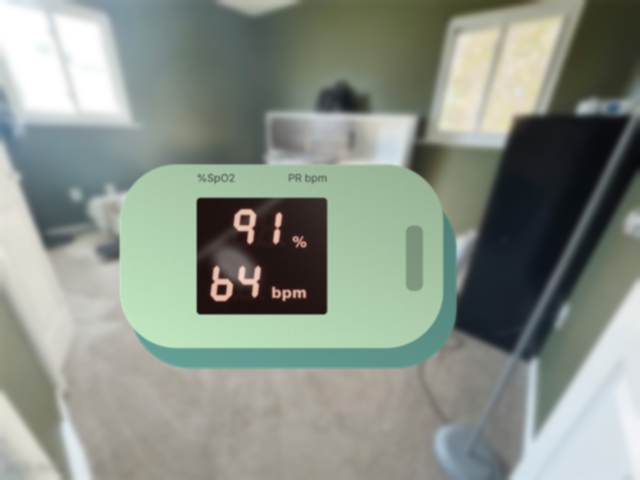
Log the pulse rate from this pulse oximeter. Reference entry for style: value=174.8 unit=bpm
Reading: value=64 unit=bpm
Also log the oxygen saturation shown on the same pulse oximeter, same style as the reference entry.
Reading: value=91 unit=%
